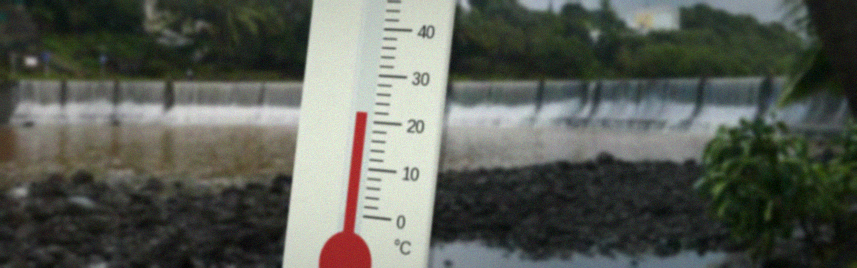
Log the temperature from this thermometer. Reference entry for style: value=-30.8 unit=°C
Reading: value=22 unit=°C
